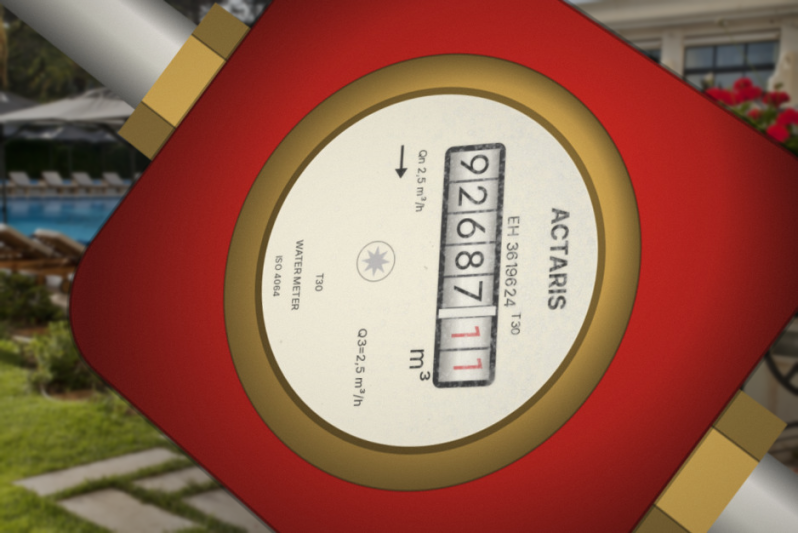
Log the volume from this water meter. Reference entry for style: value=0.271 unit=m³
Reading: value=92687.11 unit=m³
